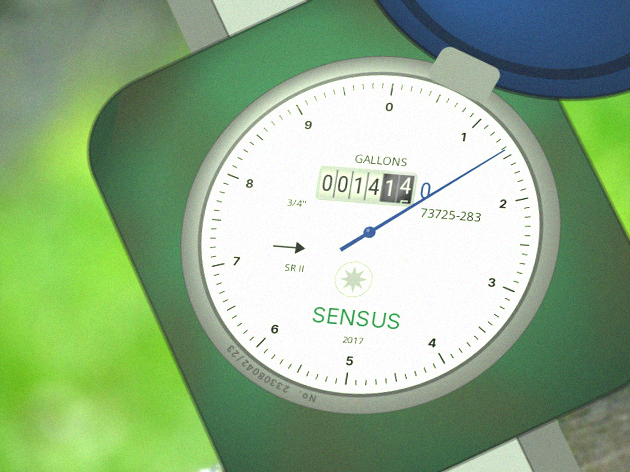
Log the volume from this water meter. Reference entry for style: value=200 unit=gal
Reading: value=14141.4 unit=gal
